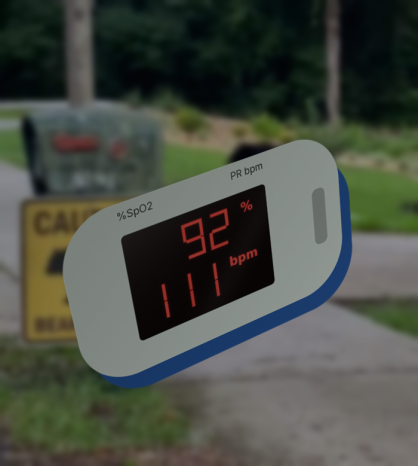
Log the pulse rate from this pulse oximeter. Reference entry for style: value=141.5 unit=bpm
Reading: value=111 unit=bpm
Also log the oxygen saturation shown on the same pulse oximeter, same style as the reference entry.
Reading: value=92 unit=%
